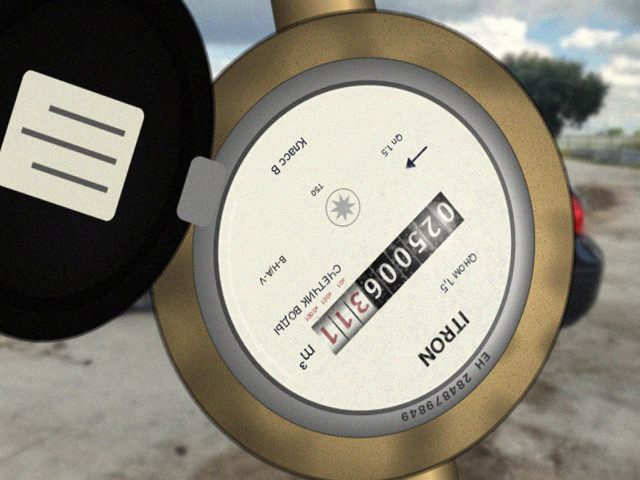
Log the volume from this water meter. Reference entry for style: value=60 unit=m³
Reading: value=25006.311 unit=m³
